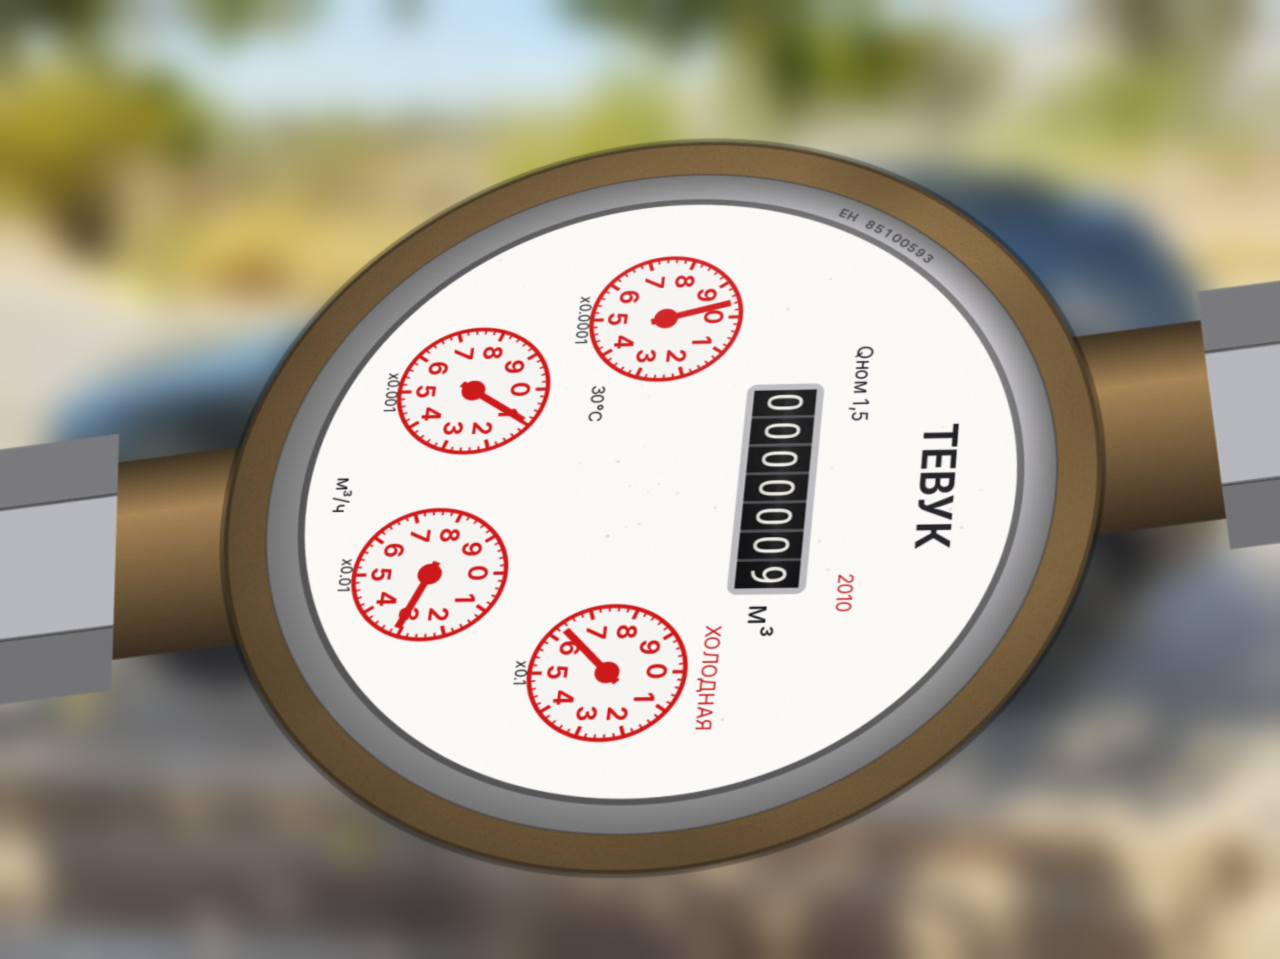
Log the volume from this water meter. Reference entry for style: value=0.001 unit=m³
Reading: value=9.6309 unit=m³
